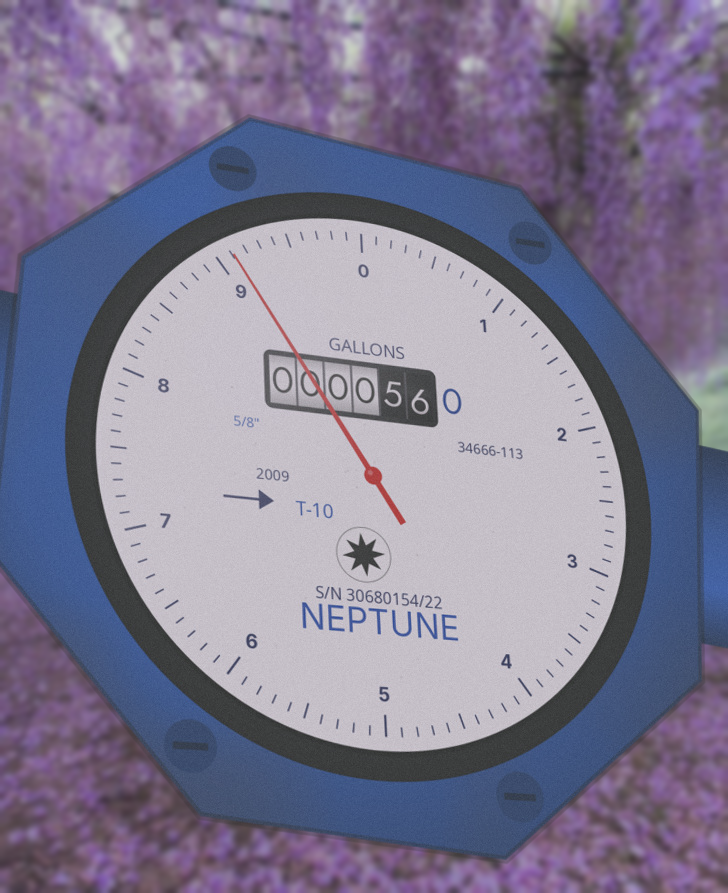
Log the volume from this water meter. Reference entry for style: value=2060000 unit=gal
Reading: value=559.1 unit=gal
